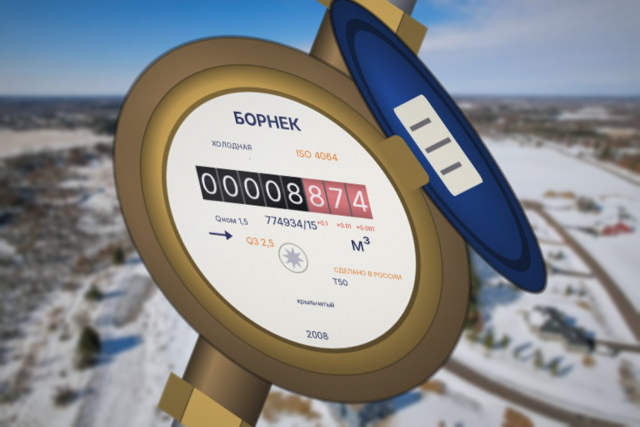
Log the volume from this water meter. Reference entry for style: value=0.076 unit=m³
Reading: value=8.874 unit=m³
